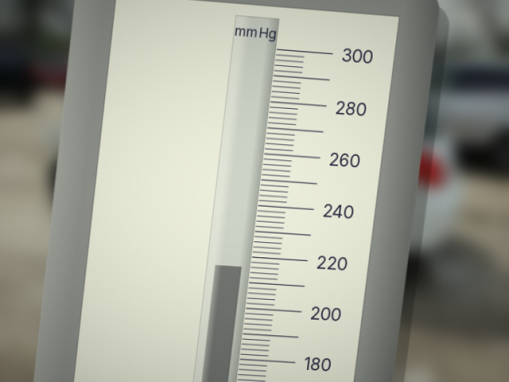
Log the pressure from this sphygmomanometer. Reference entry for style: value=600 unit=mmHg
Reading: value=216 unit=mmHg
